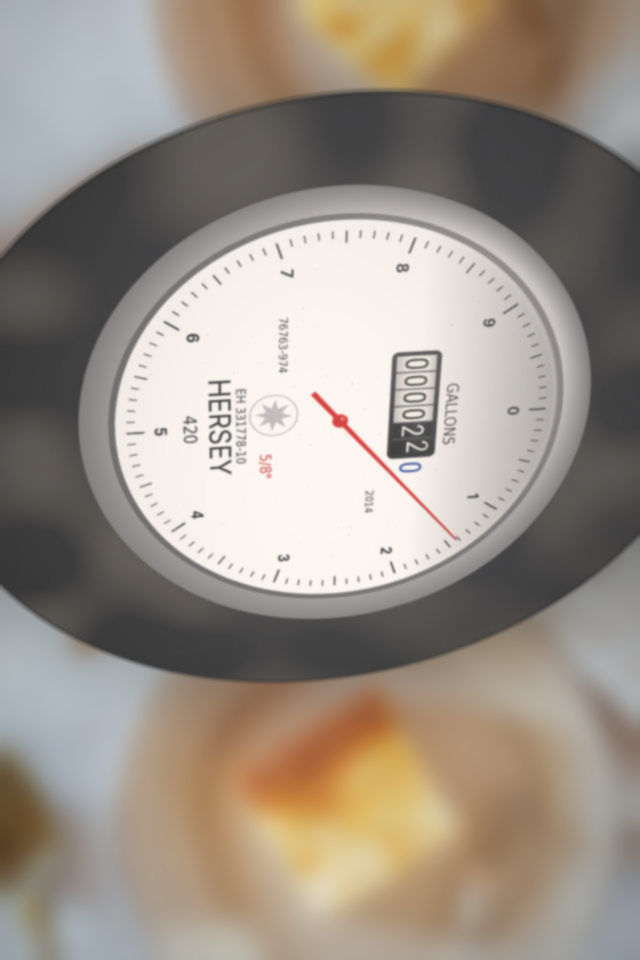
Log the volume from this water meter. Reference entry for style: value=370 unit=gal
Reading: value=221.4 unit=gal
